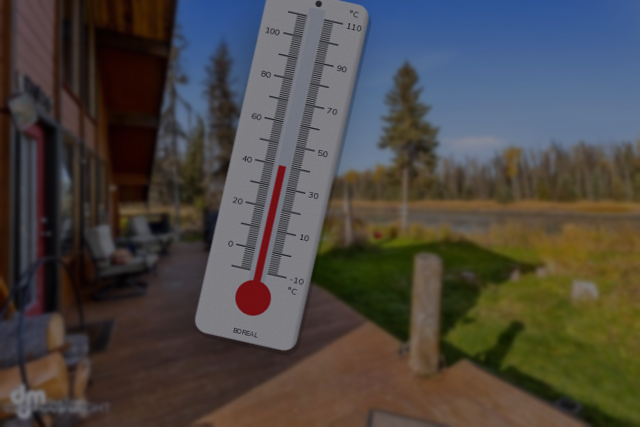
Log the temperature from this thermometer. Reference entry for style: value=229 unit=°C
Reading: value=40 unit=°C
